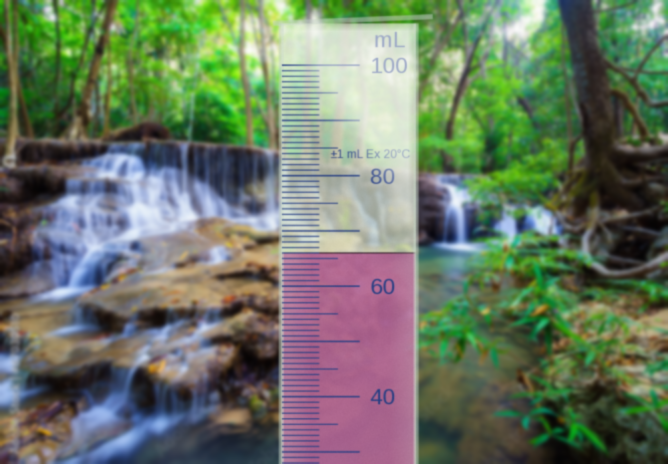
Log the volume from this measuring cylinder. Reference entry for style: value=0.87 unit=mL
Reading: value=66 unit=mL
